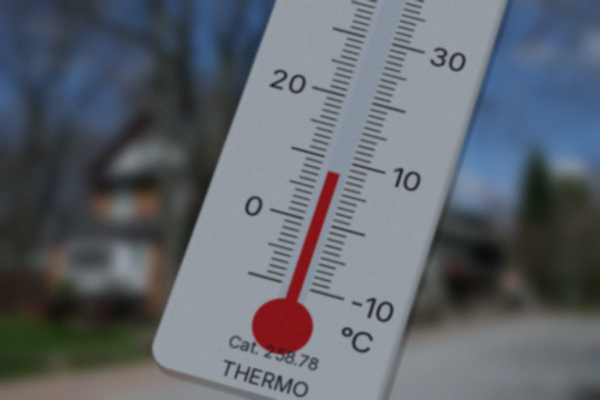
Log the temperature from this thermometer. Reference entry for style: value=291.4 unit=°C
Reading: value=8 unit=°C
